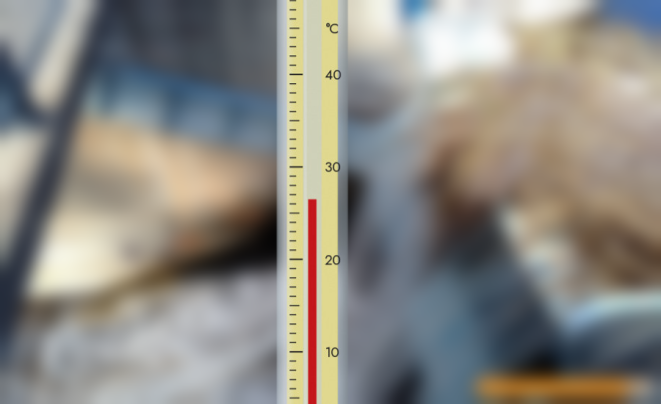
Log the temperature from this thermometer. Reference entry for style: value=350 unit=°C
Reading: value=26.5 unit=°C
